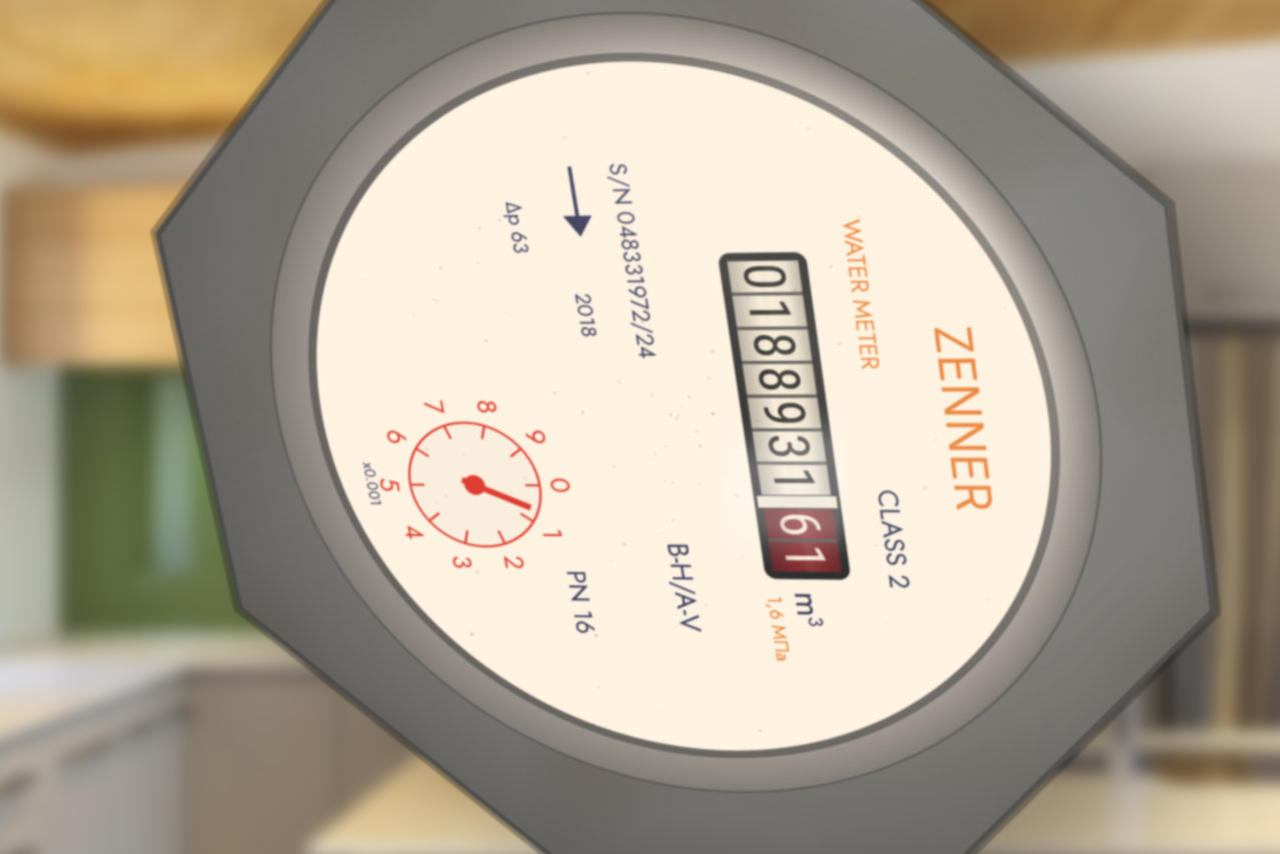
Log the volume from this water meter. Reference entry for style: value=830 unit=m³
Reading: value=188931.610 unit=m³
